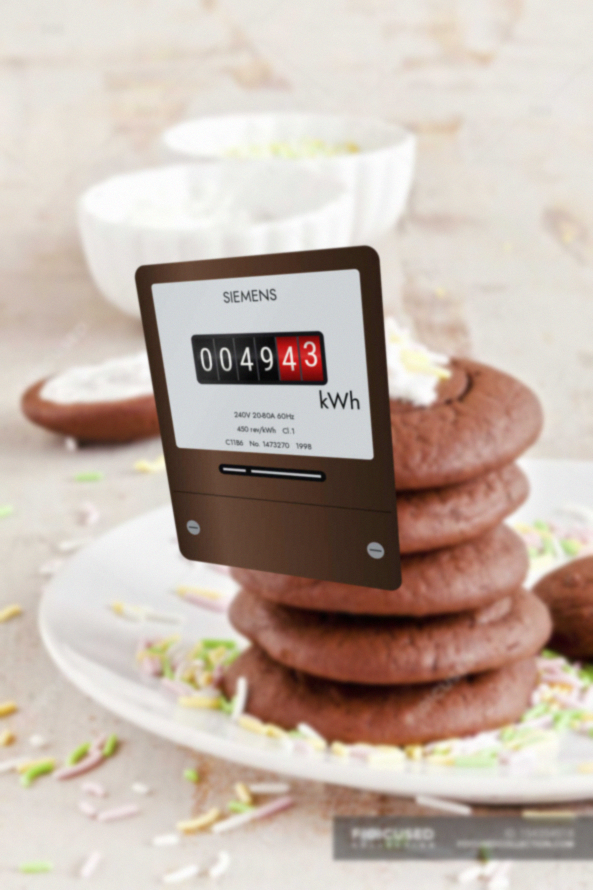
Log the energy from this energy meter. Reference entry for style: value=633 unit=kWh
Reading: value=49.43 unit=kWh
